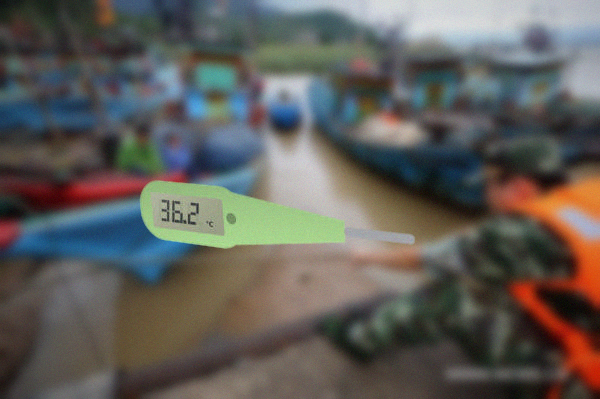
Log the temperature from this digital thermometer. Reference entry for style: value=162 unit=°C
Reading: value=36.2 unit=°C
